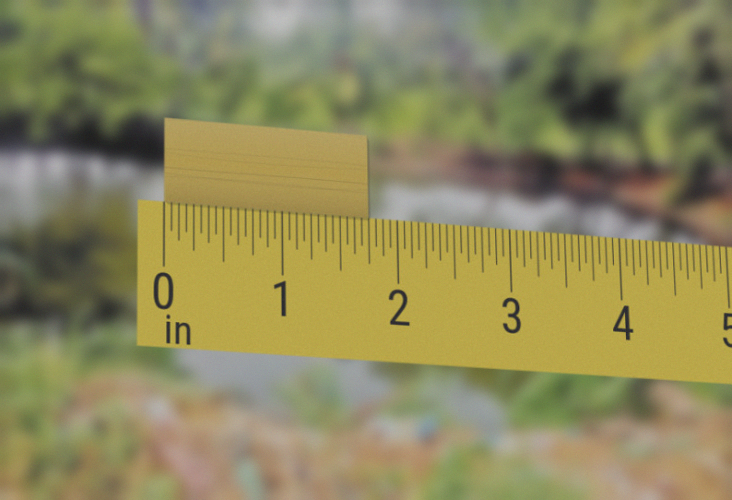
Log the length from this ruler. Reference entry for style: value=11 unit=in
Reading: value=1.75 unit=in
